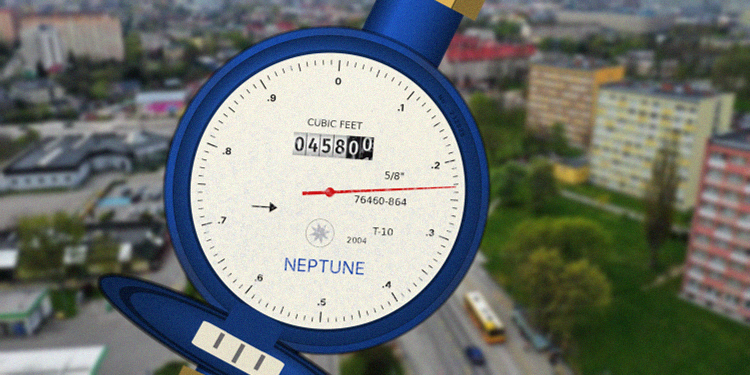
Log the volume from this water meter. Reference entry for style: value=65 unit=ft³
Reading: value=45800.23 unit=ft³
